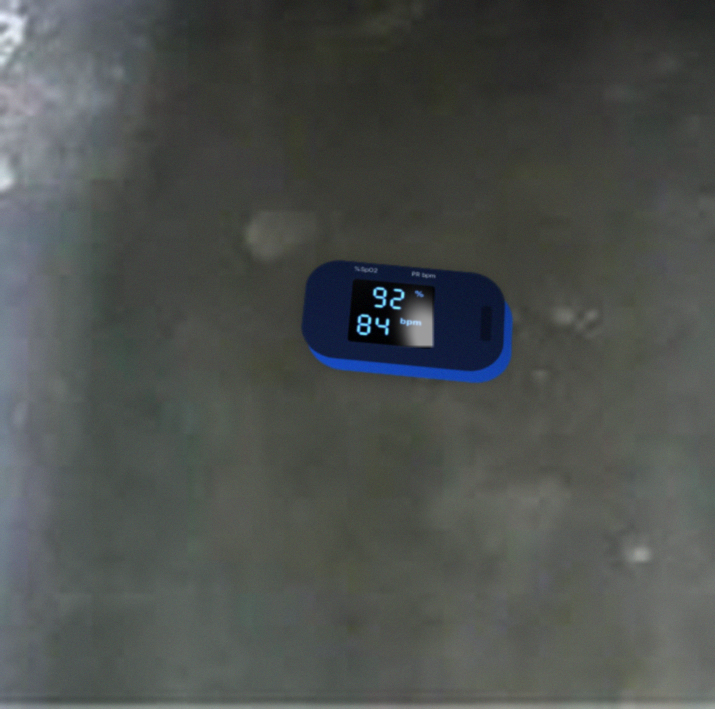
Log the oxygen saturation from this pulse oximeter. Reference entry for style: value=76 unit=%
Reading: value=92 unit=%
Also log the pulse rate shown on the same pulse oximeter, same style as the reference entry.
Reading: value=84 unit=bpm
